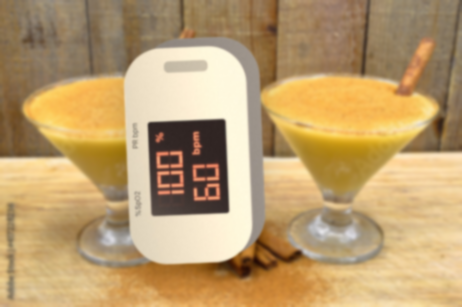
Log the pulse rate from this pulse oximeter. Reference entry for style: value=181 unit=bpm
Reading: value=60 unit=bpm
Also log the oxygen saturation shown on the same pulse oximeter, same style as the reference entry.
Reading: value=100 unit=%
